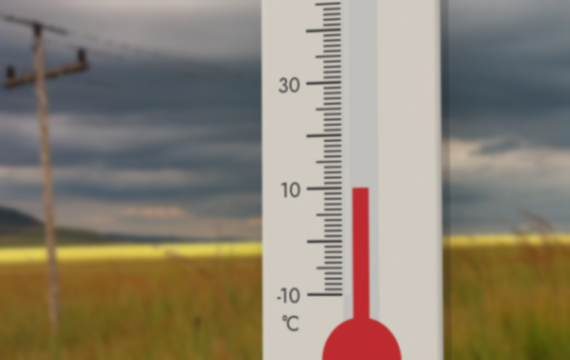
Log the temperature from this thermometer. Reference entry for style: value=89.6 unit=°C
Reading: value=10 unit=°C
